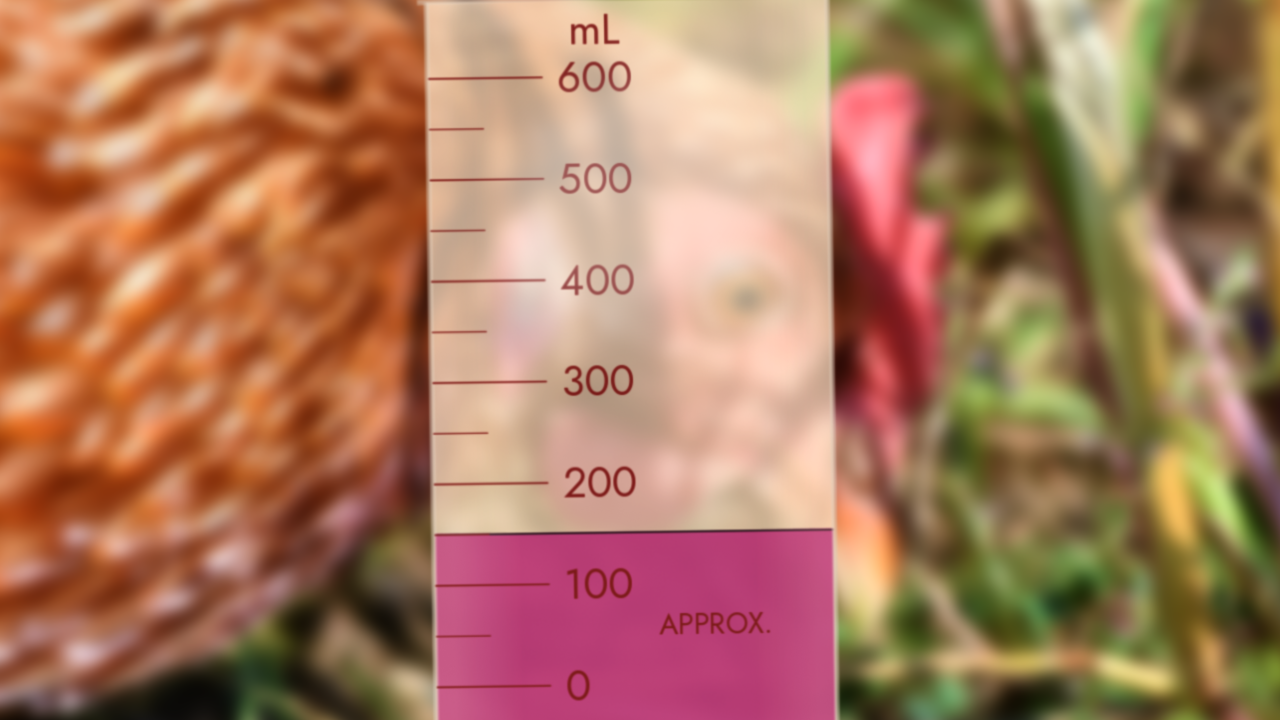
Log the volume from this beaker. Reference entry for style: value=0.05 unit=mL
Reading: value=150 unit=mL
